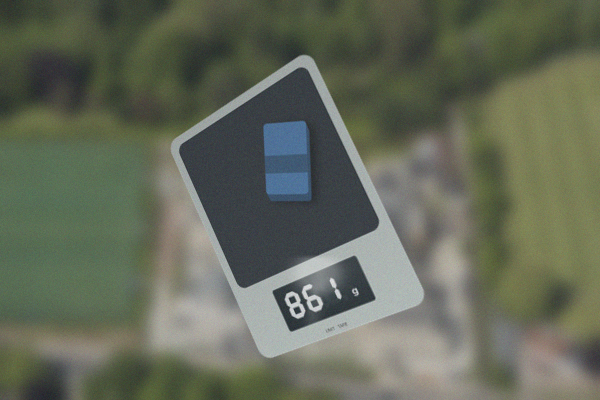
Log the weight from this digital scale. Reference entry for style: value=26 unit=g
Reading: value=861 unit=g
